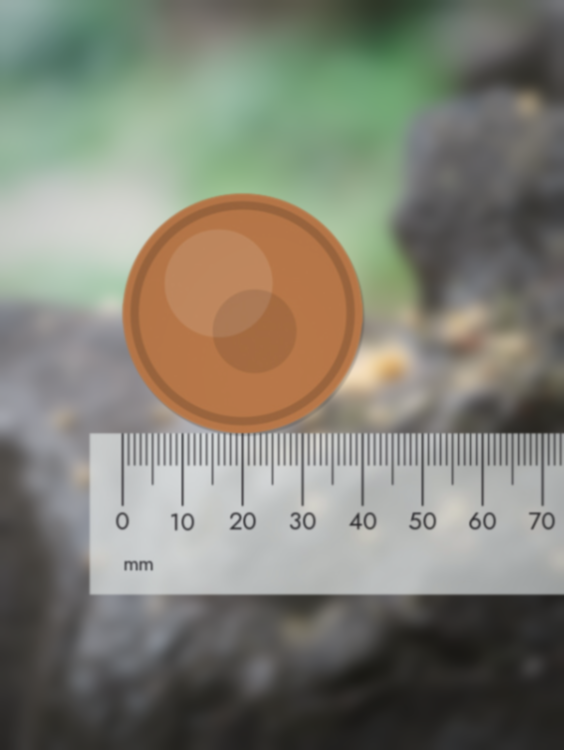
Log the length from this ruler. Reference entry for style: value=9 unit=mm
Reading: value=40 unit=mm
